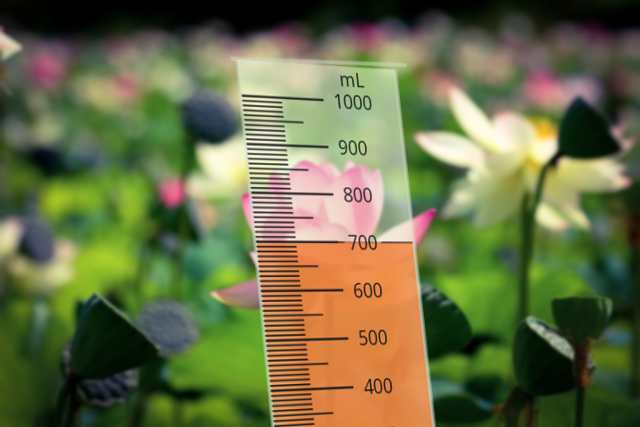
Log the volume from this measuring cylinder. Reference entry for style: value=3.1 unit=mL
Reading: value=700 unit=mL
